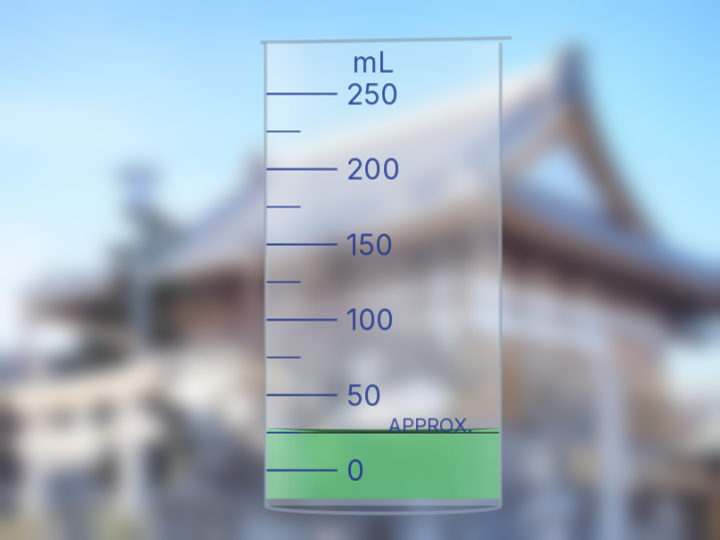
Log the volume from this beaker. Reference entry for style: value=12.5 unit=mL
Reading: value=25 unit=mL
